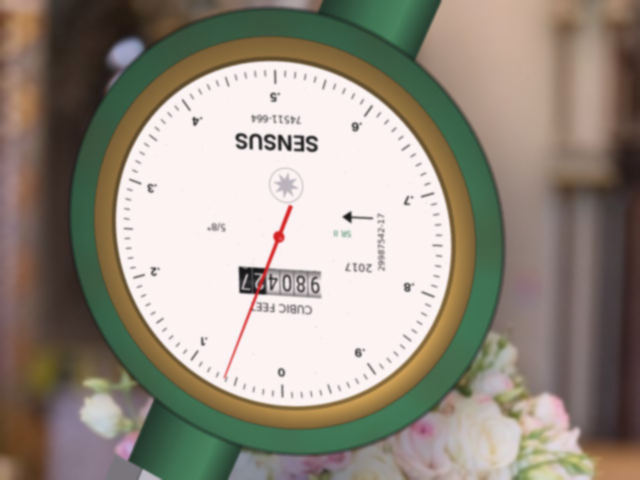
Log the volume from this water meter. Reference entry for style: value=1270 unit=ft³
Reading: value=980427.06 unit=ft³
